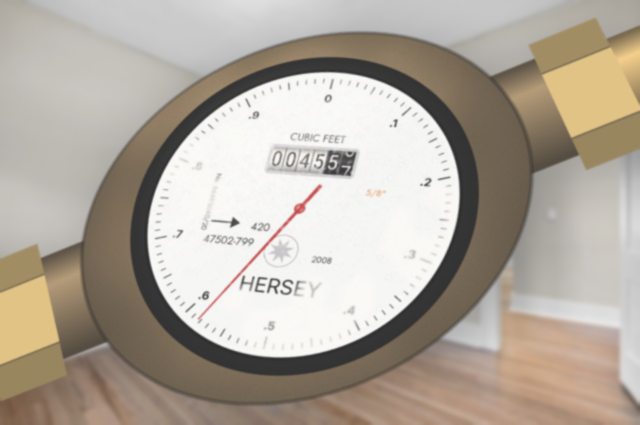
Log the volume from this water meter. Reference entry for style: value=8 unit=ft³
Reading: value=4556.58 unit=ft³
